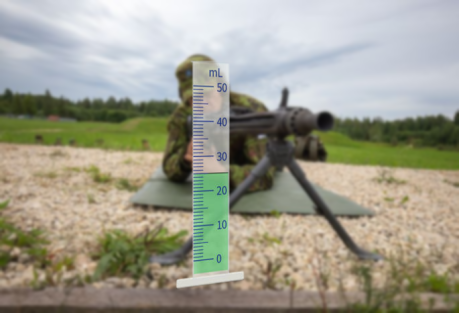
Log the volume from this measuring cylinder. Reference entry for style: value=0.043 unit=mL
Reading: value=25 unit=mL
